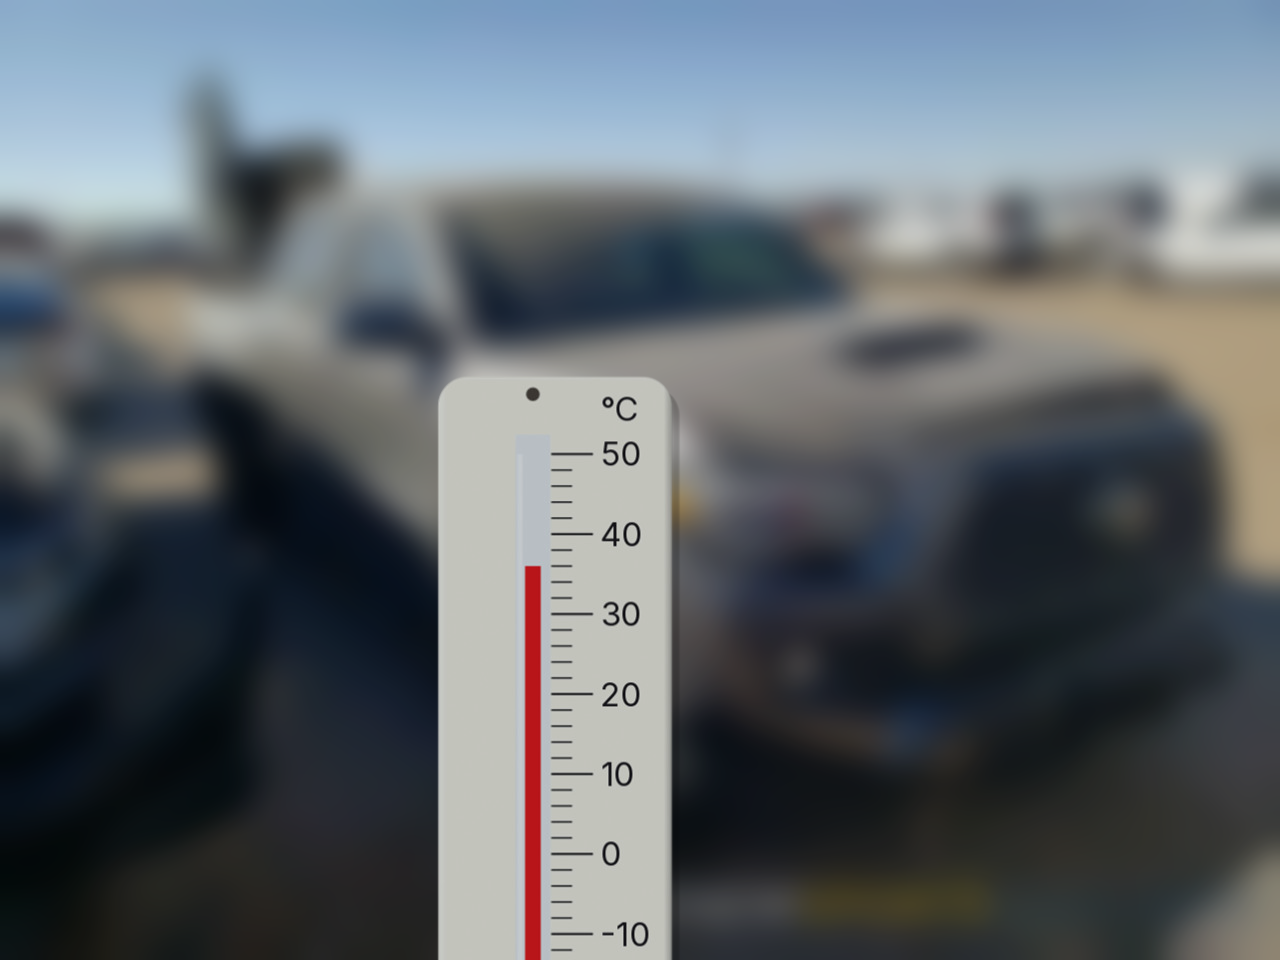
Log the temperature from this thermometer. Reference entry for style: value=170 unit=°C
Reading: value=36 unit=°C
